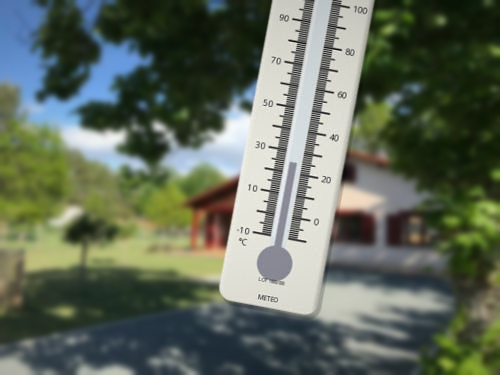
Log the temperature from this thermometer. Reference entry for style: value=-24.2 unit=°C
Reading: value=25 unit=°C
